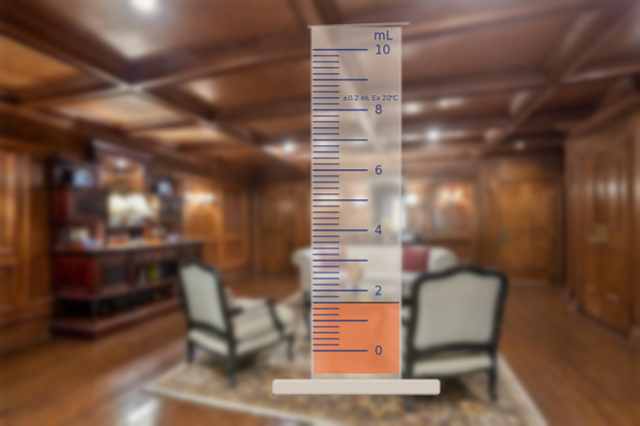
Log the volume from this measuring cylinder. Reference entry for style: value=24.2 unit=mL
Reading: value=1.6 unit=mL
